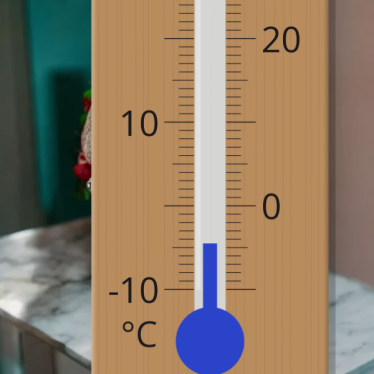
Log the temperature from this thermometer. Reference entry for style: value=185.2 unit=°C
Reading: value=-4.5 unit=°C
